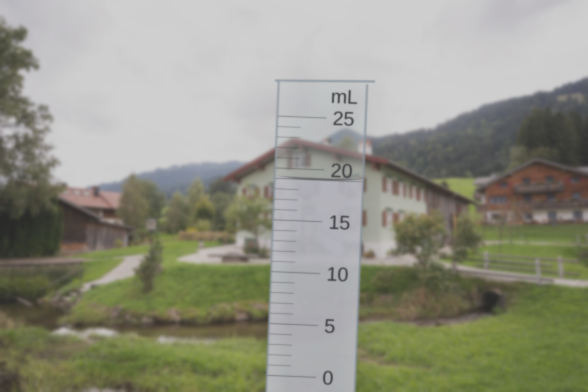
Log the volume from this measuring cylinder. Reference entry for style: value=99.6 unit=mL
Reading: value=19 unit=mL
